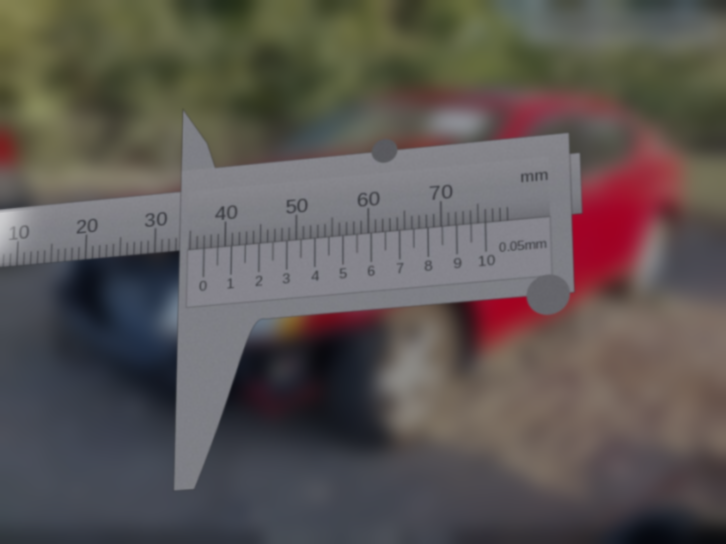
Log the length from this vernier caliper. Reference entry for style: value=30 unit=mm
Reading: value=37.0 unit=mm
